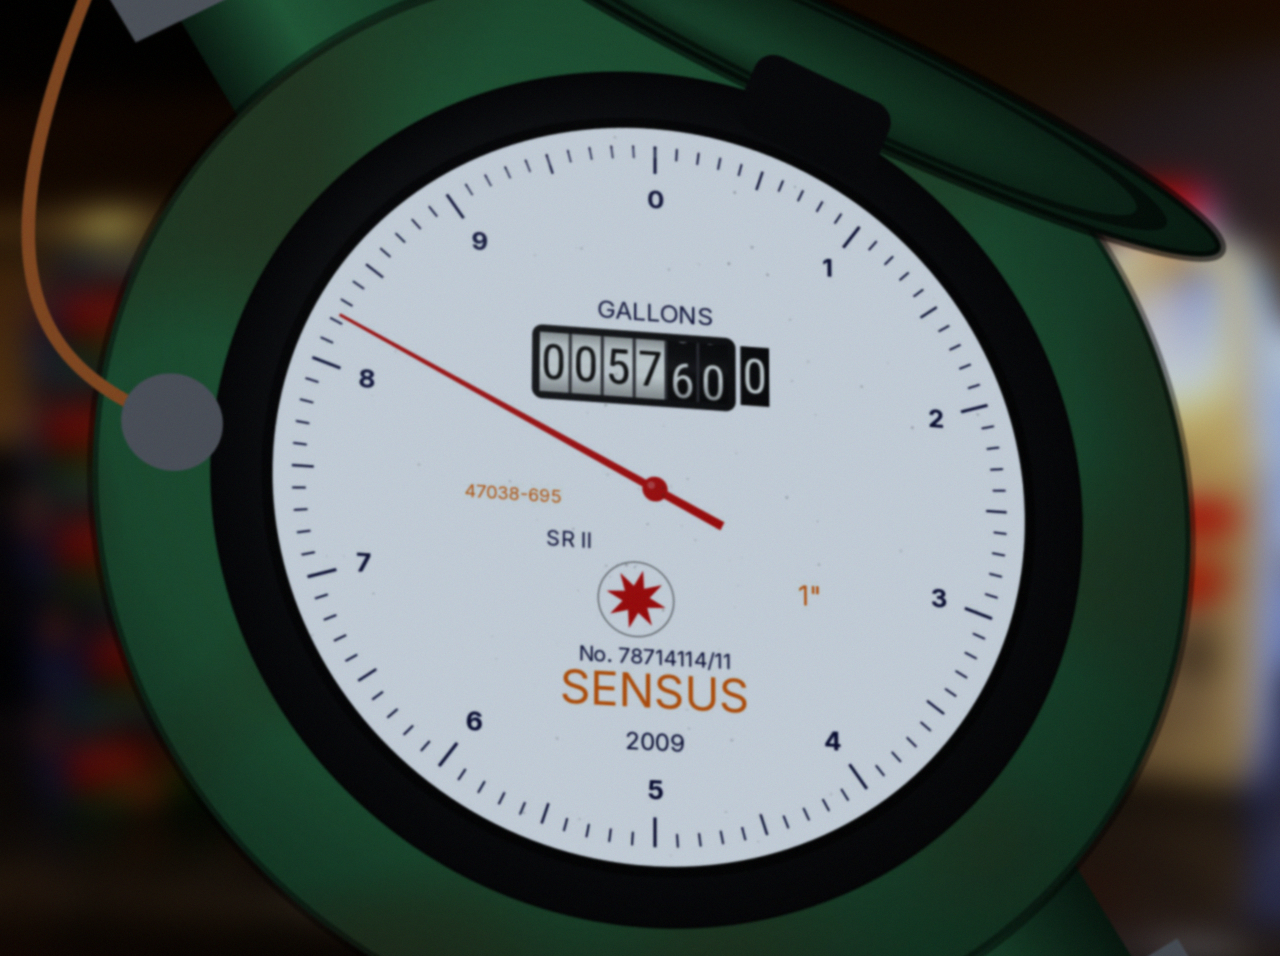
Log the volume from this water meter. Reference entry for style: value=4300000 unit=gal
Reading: value=57598.2 unit=gal
